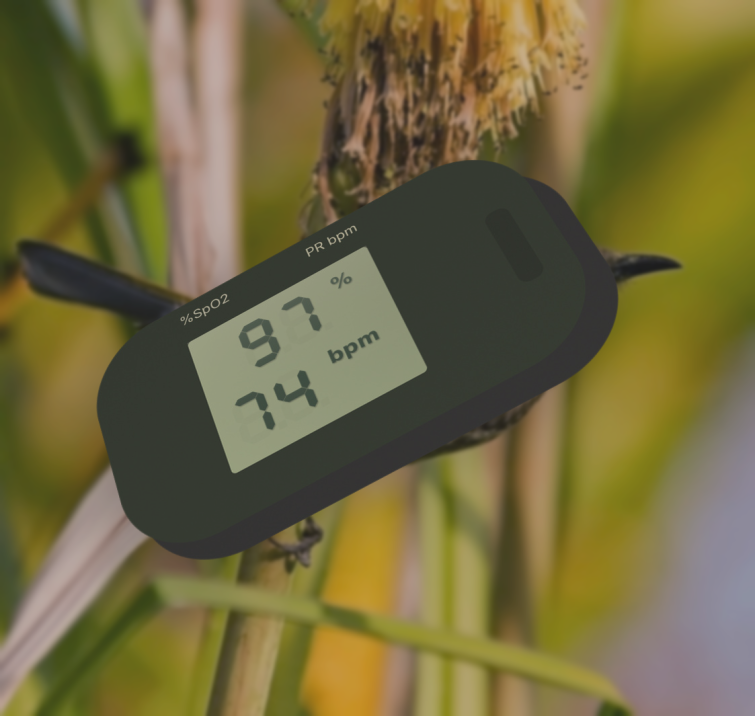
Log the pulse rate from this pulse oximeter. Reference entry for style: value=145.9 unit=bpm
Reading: value=74 unit=bpm
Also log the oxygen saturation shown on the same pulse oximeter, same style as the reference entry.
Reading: value=97 unit=%
